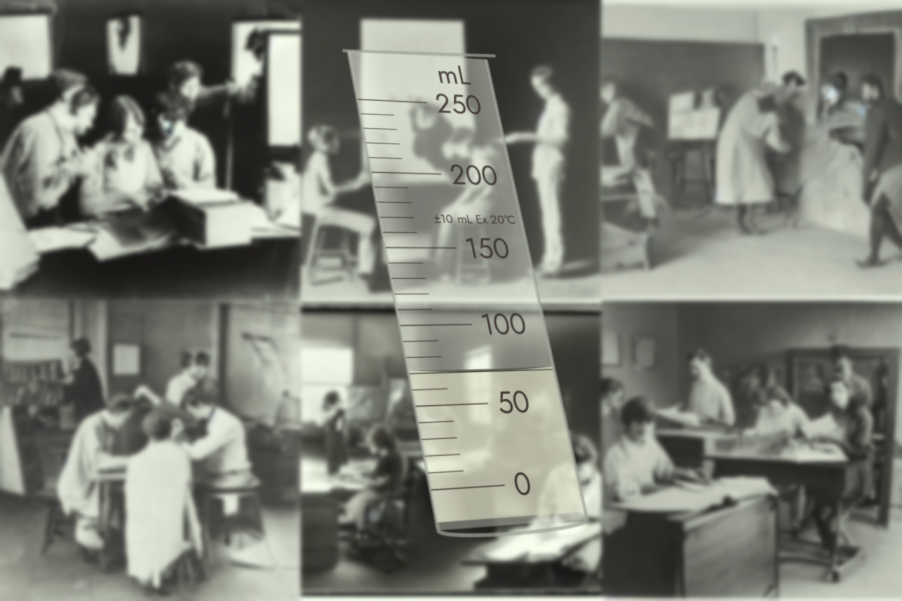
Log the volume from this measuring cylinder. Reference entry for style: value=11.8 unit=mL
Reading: value=70 unit=mL
